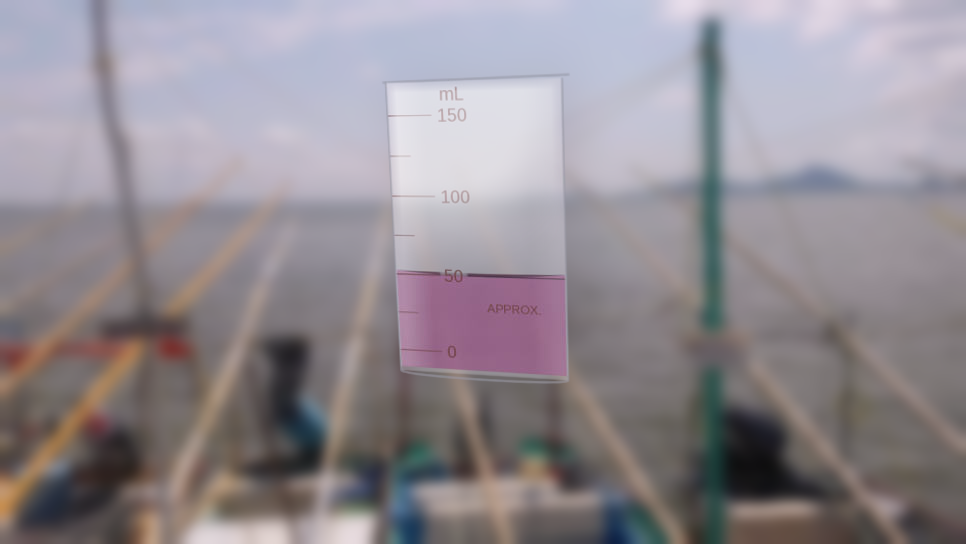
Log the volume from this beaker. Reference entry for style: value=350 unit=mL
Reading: value=50 unit=mL
